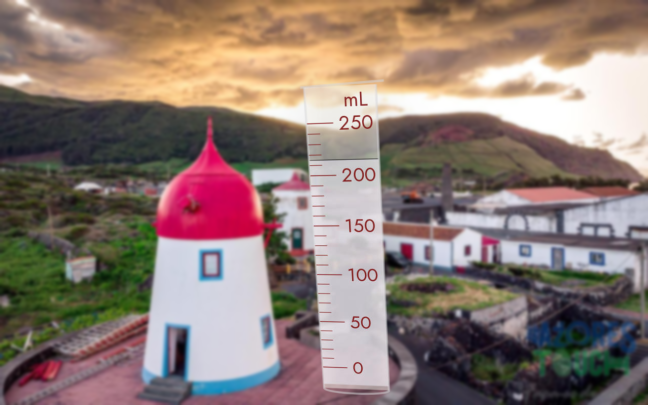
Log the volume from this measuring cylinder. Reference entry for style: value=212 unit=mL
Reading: value=215 unit=mL
